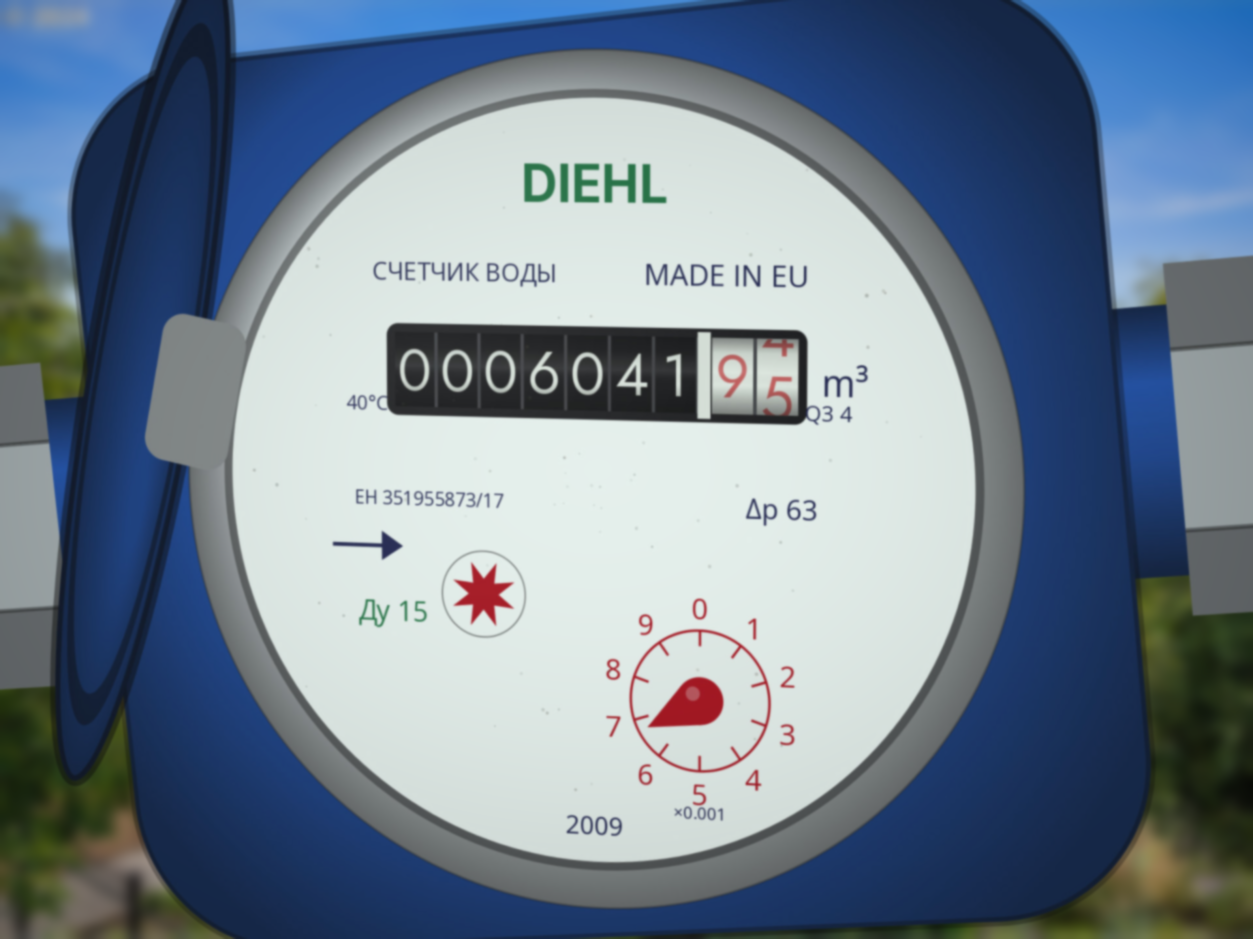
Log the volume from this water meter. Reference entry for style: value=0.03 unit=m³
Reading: value=6041.946 unit=m³
